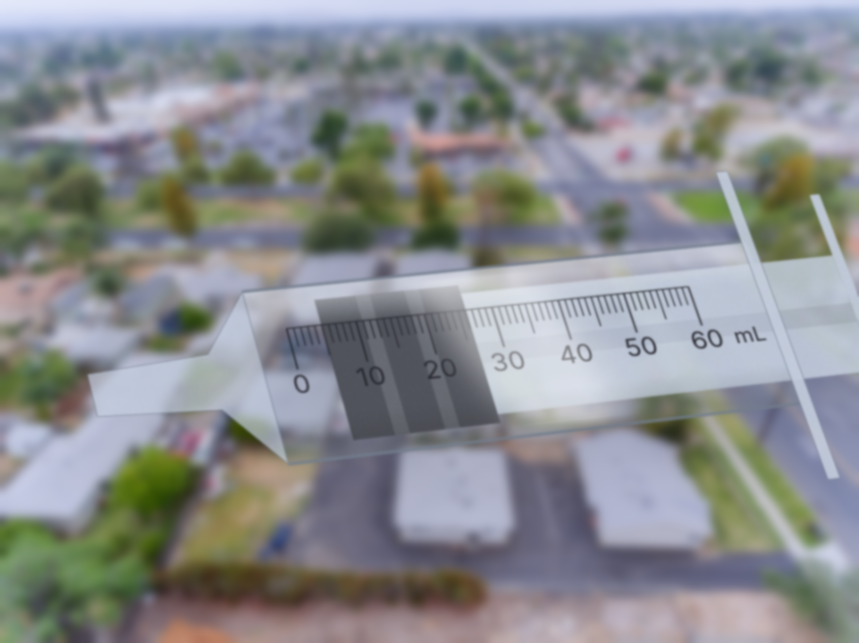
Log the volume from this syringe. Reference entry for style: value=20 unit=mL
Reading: value=5 unit=mL
